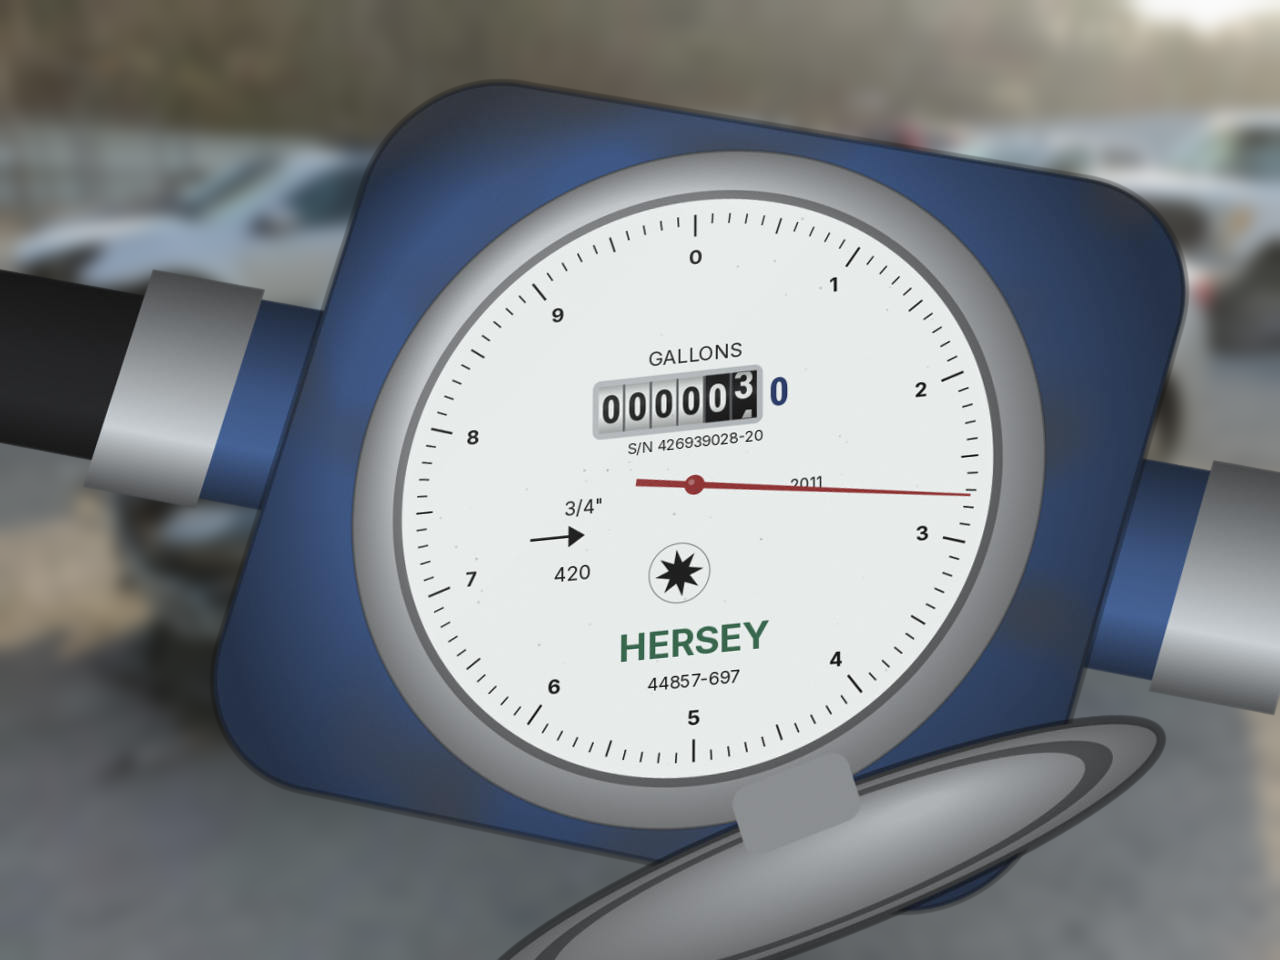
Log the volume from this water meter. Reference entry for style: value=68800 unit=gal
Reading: value=32.7 unit=gal
